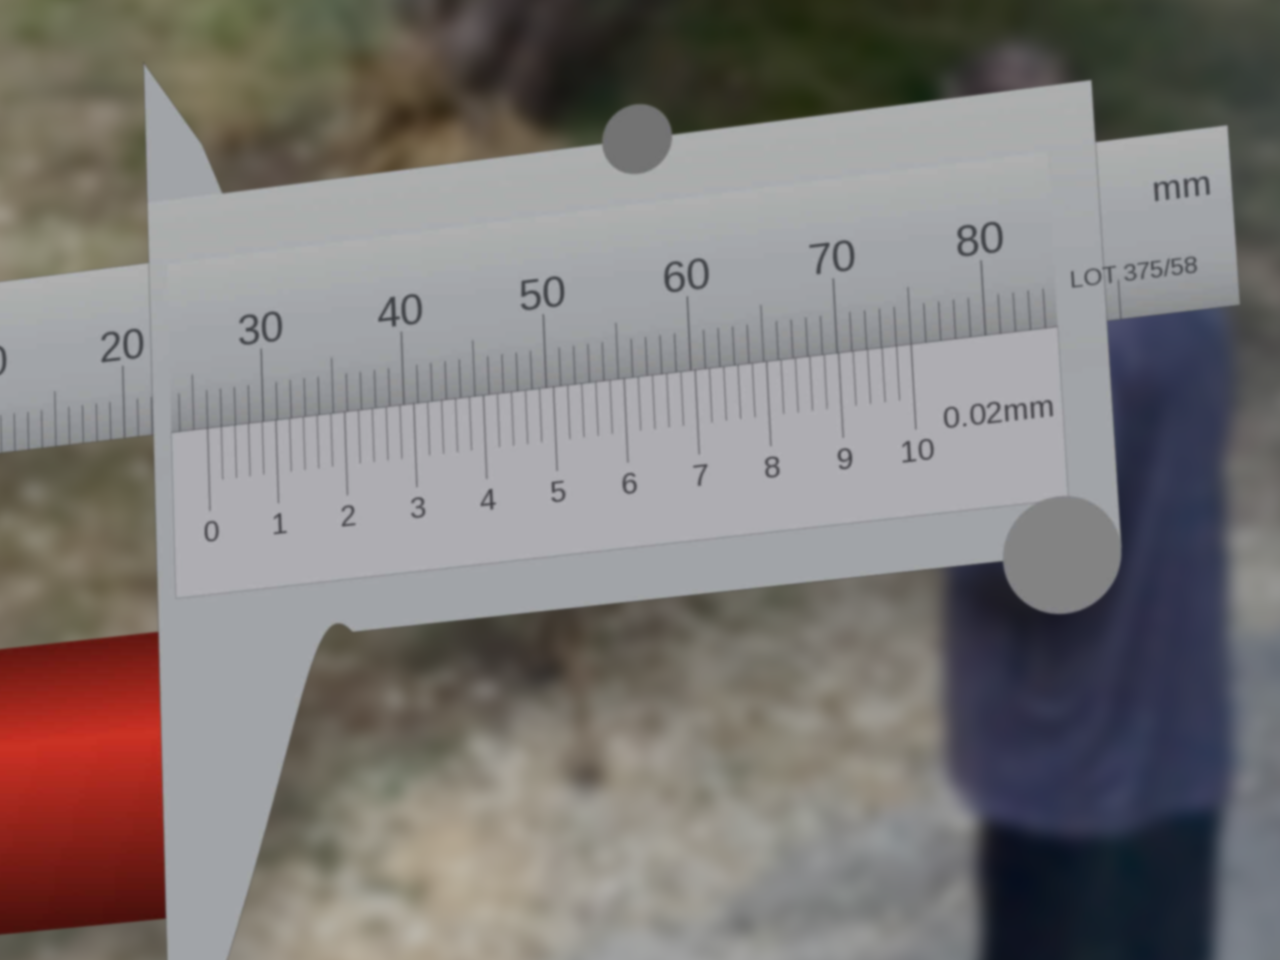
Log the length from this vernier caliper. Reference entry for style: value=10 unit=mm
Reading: value=26.0 unit=mm
